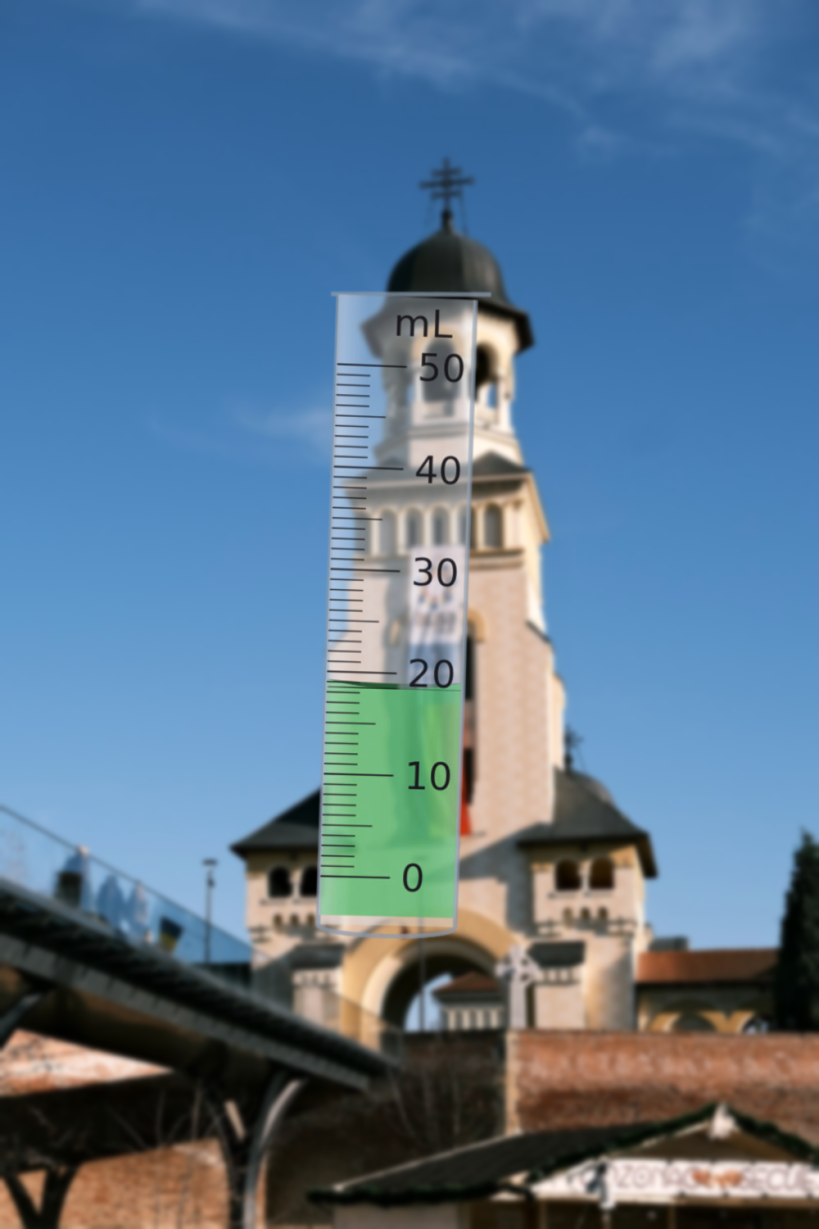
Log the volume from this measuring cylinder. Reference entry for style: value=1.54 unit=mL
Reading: value=18.5 unit=mL
